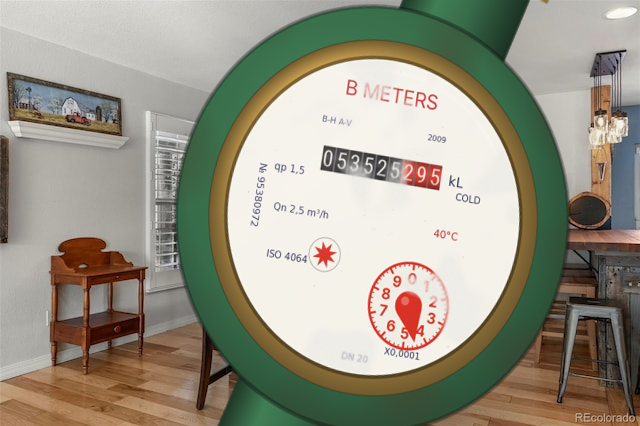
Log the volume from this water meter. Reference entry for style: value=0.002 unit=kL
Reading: value=53525.2954 unit=kL
